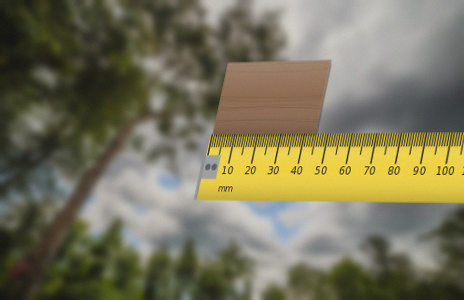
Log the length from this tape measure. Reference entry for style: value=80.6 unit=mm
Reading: value=45 unit=mm
